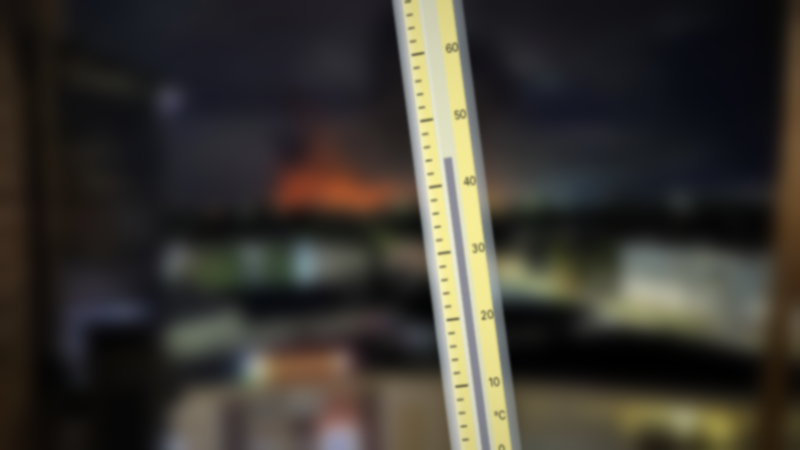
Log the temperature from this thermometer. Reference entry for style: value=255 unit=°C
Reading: value=44 unit=°C
